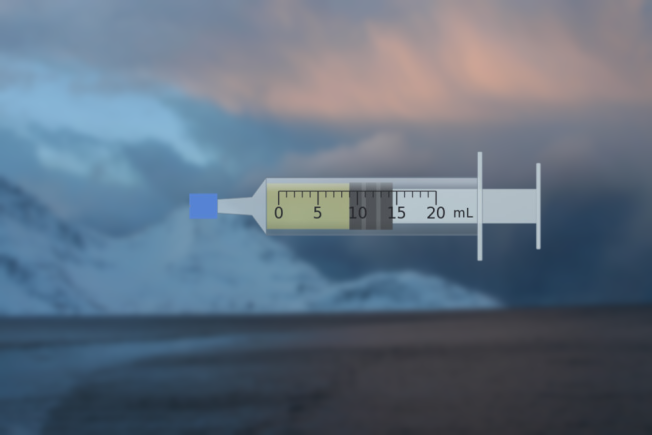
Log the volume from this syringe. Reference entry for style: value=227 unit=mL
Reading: value=9 unit=mL
